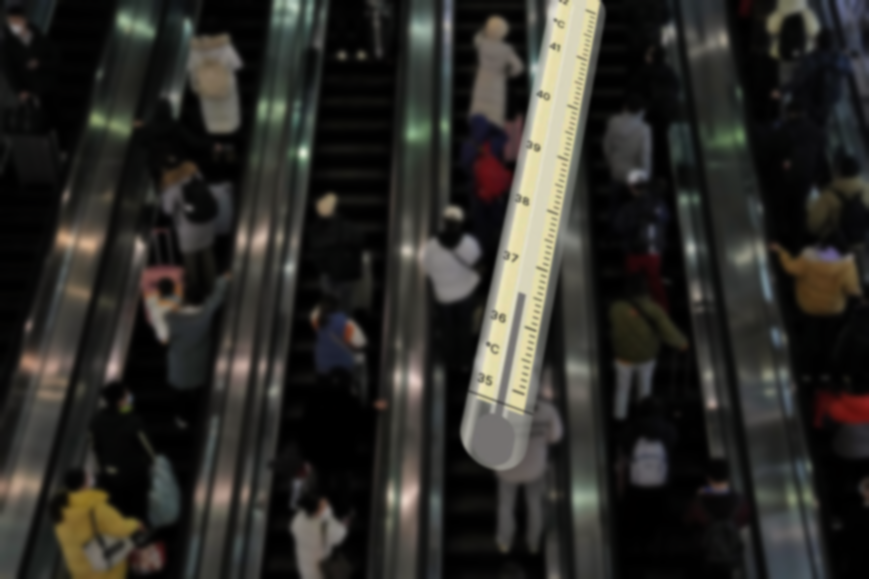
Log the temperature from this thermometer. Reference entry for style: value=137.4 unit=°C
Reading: value=36.5 unit=°C
